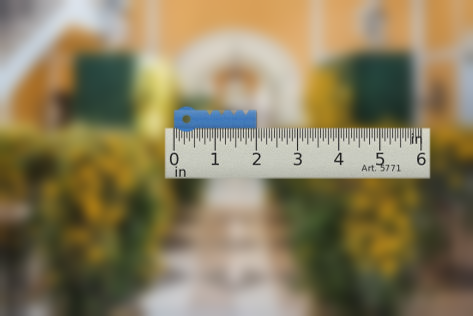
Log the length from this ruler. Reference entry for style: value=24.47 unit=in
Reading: value=2 unit=in
